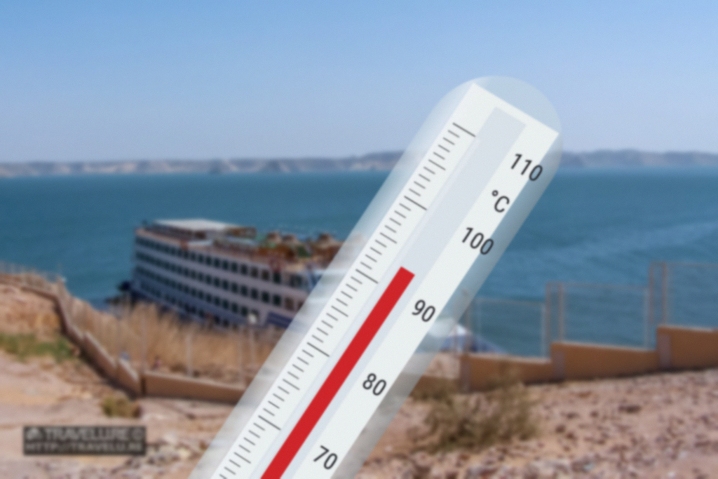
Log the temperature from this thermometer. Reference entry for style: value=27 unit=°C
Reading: value=93 unit=°C
